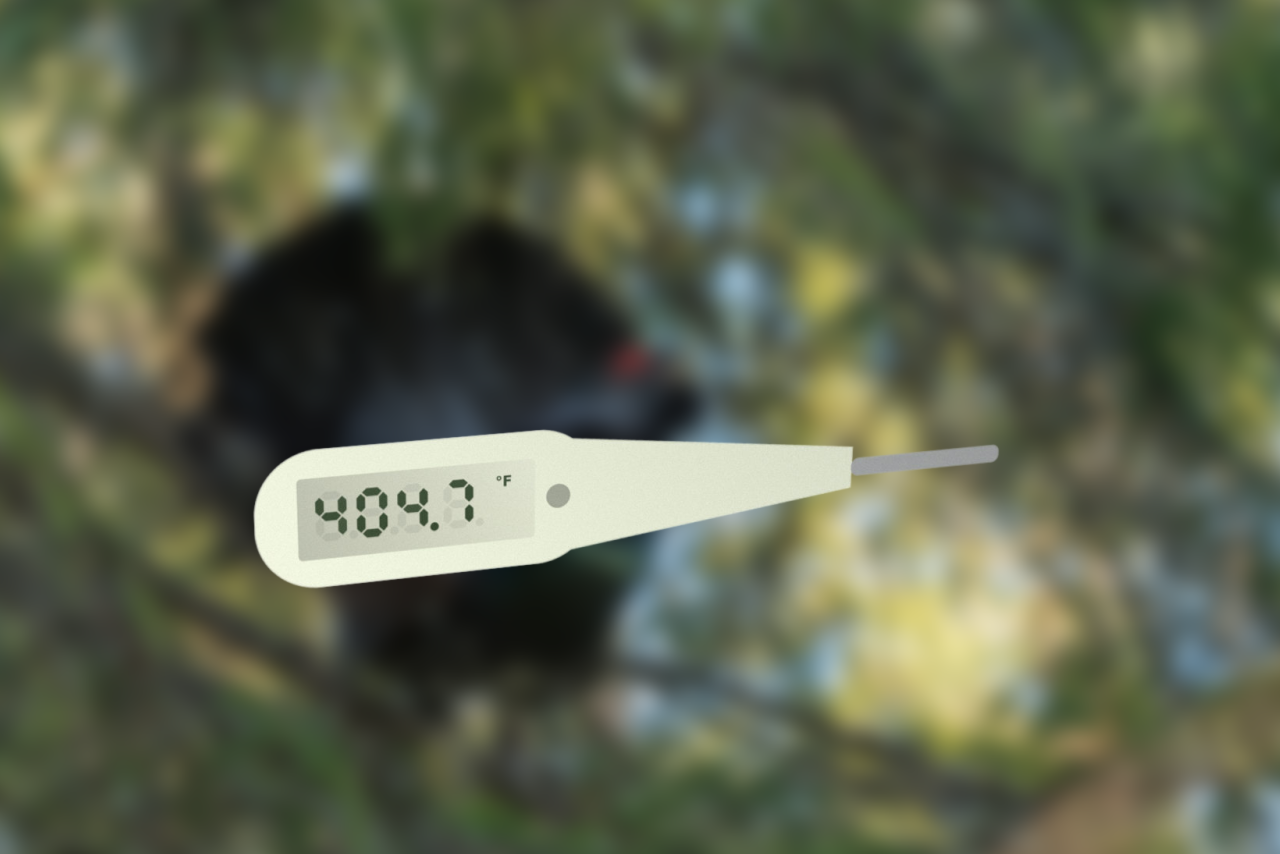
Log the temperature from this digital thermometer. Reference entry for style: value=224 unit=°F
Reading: value=404.7 unit=°F
